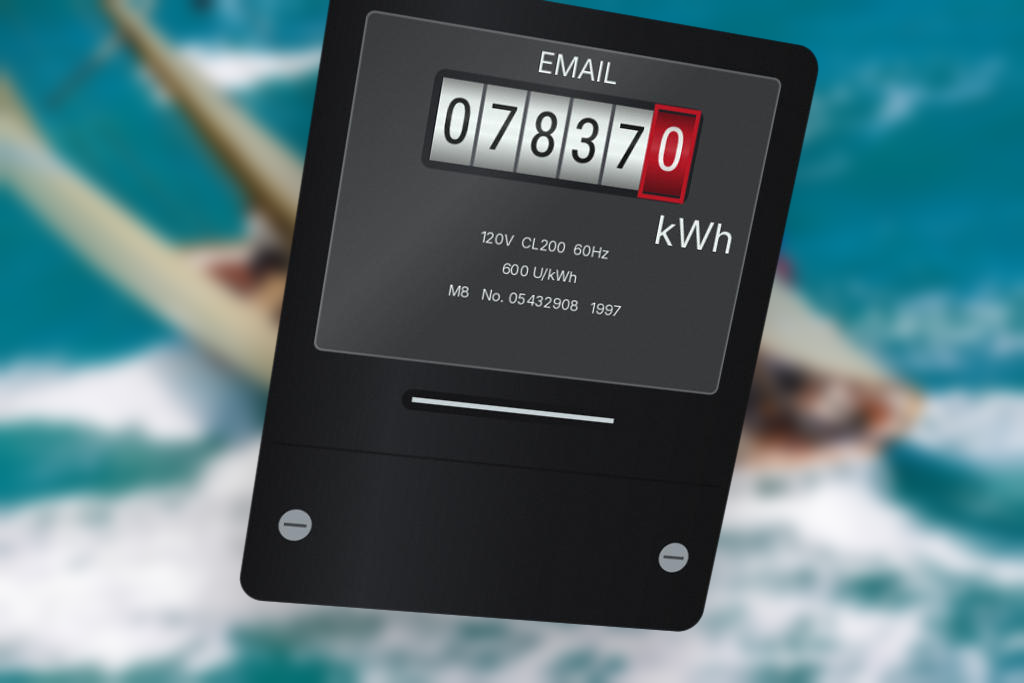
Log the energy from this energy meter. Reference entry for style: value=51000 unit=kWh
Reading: value=7837.0 unit=kWh
